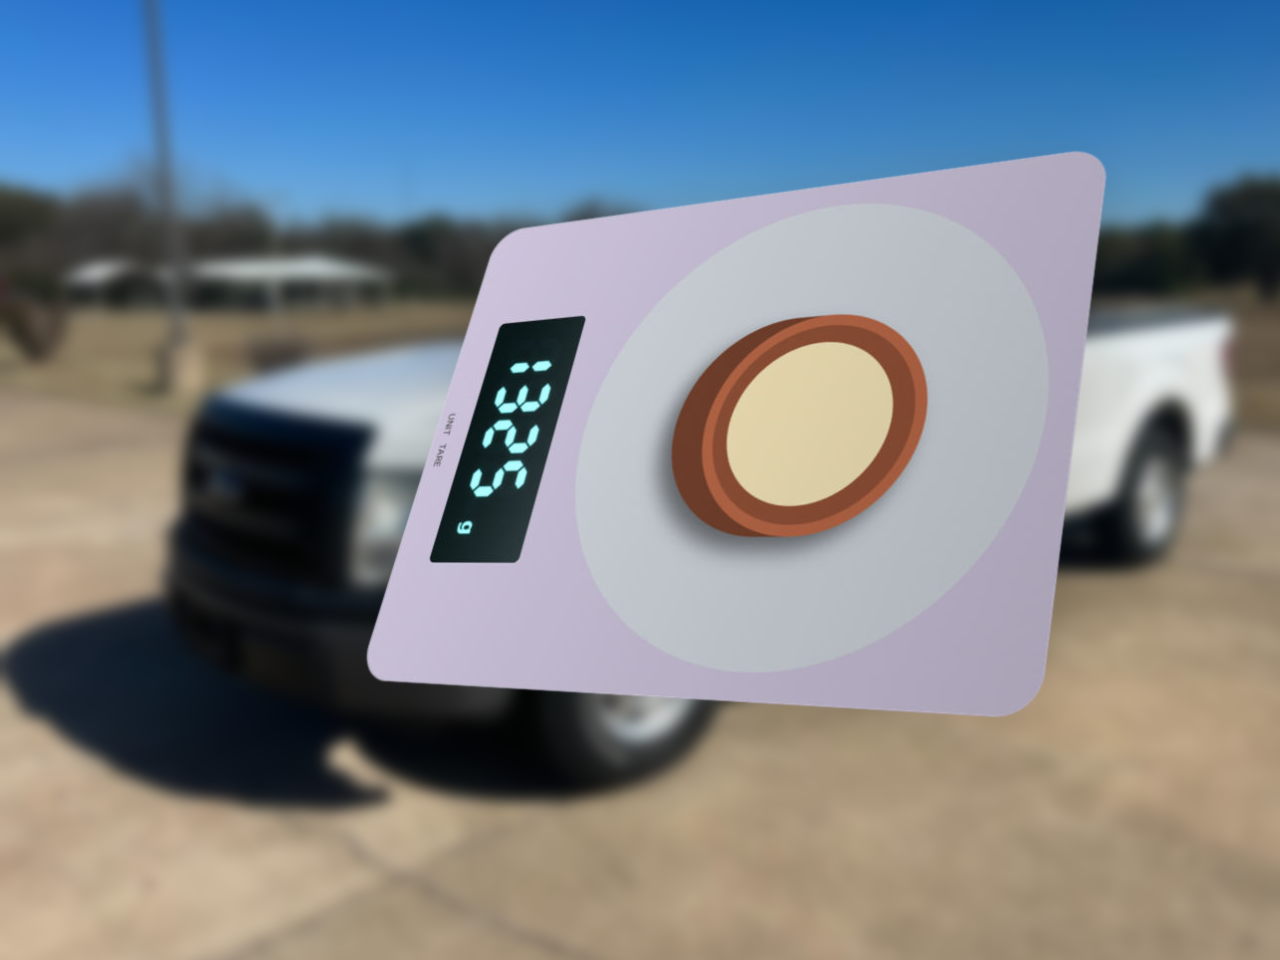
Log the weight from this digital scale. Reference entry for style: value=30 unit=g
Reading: value=1325 unit=g
